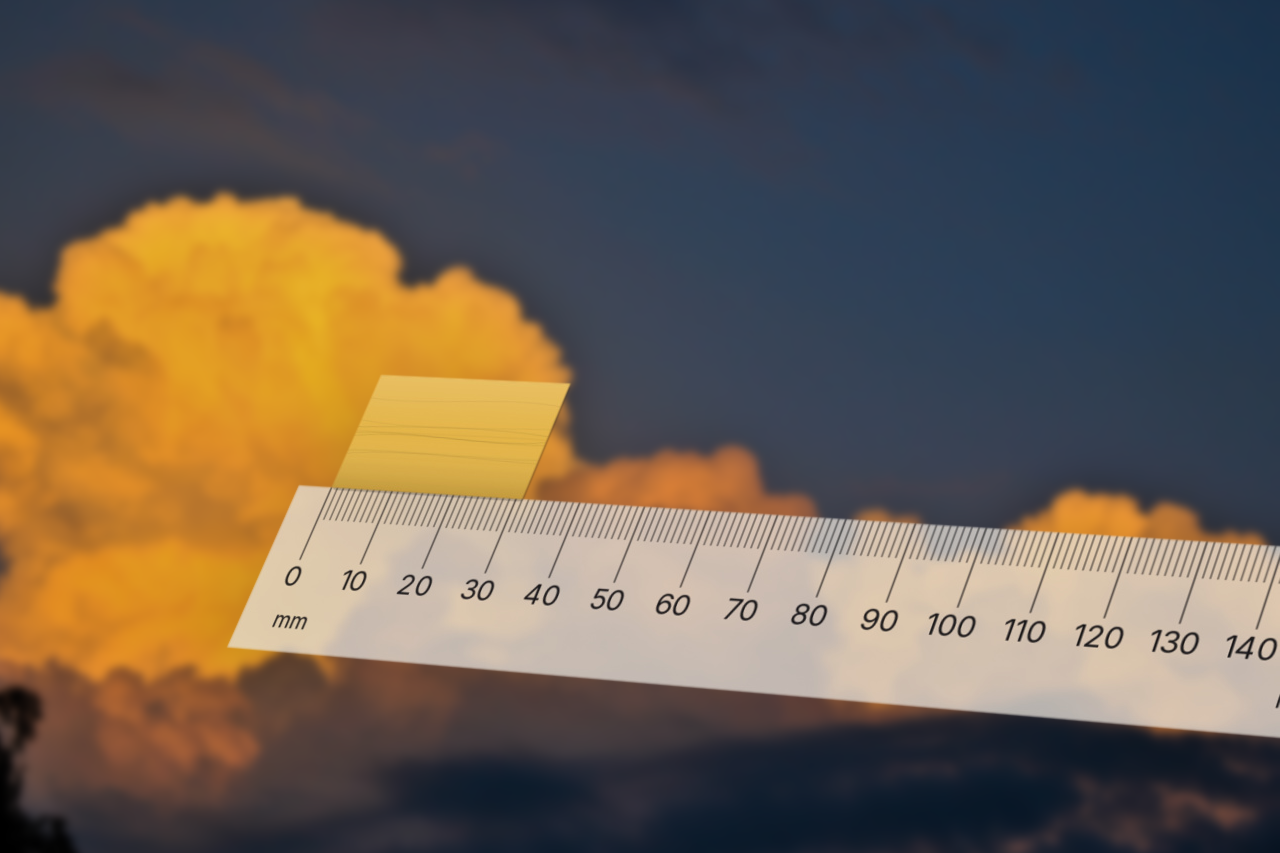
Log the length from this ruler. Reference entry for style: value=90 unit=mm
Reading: value=31 unit=mm
